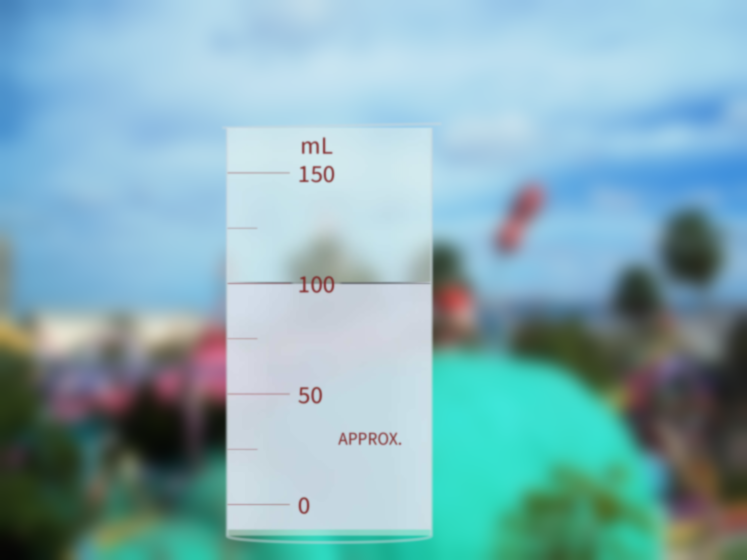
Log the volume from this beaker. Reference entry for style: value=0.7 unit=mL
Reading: value=100 unit=mL
